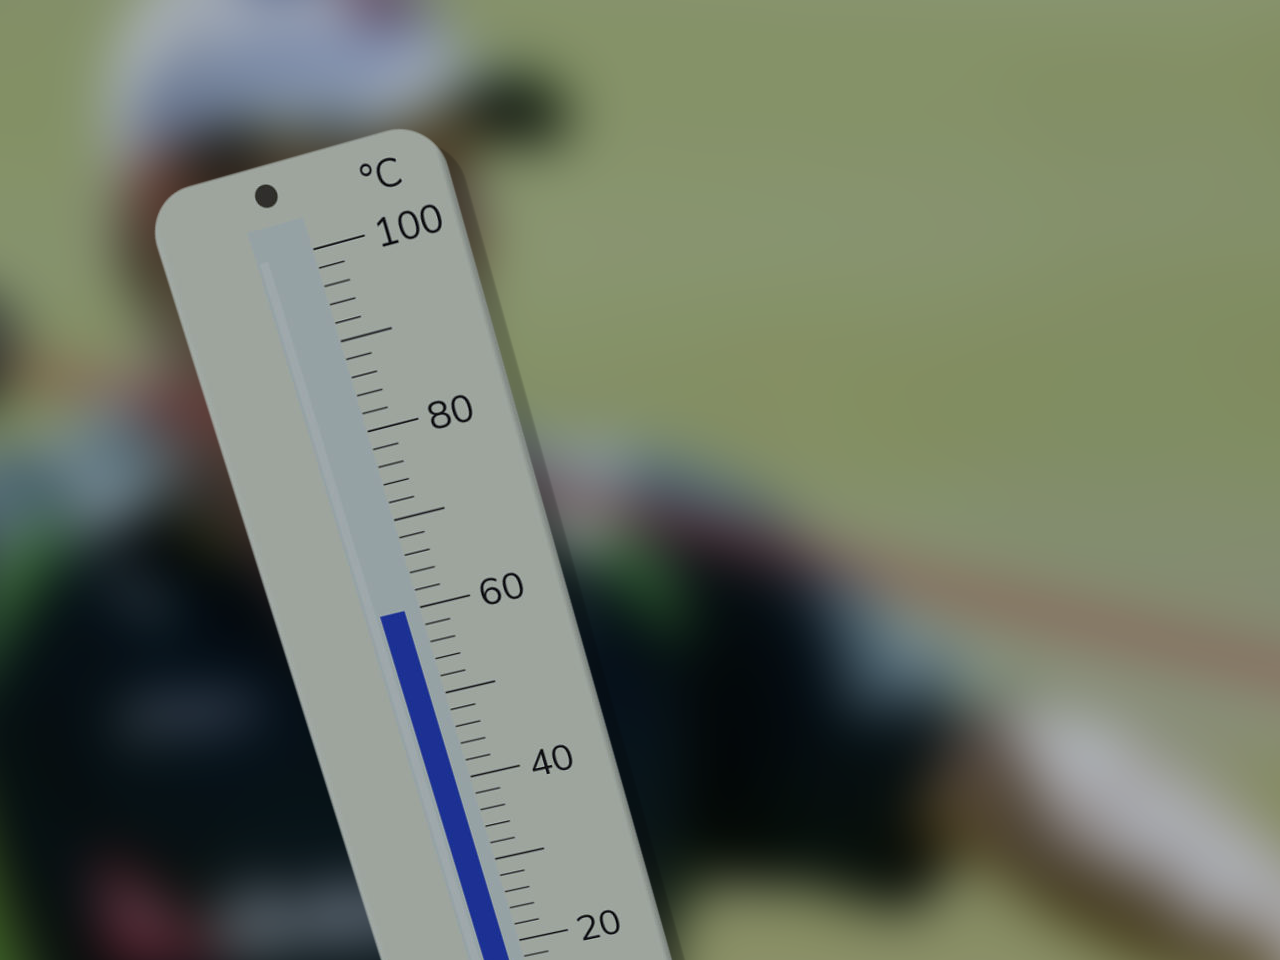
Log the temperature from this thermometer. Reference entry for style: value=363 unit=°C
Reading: value=60 unit=°C
